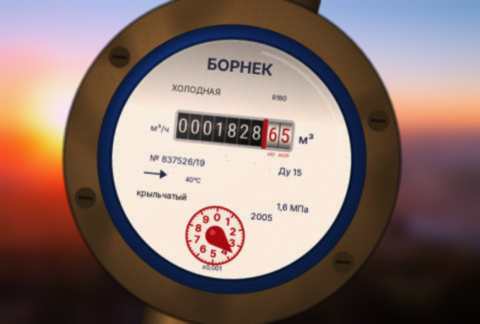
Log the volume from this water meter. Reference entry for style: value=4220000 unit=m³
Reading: value=1828.653 unit=m³
